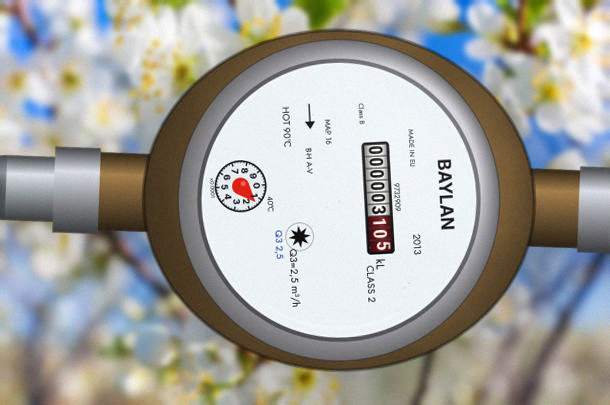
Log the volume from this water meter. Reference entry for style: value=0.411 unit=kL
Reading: value=3.1051 unit=kL
